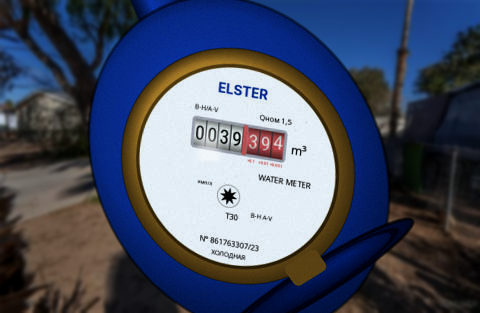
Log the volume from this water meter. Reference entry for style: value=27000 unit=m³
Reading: value=39.394 unit=m³
